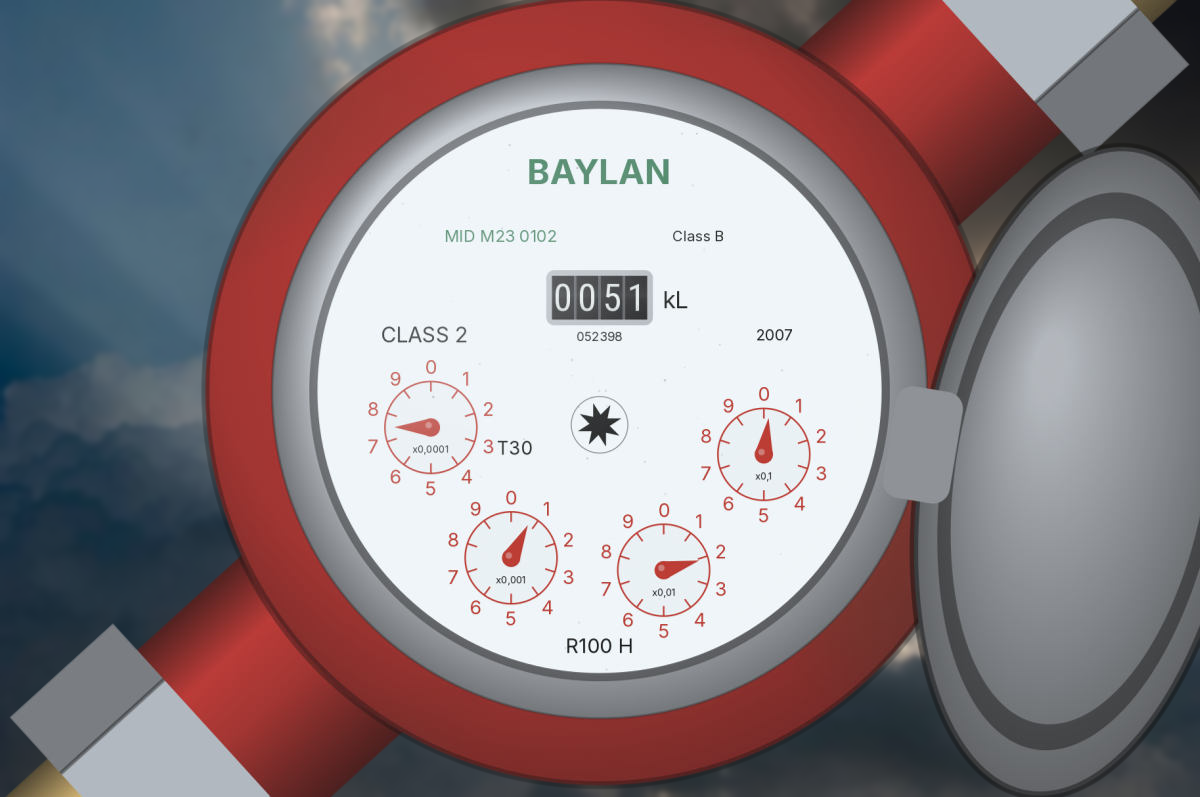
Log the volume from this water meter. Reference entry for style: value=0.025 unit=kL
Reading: value=51.0207 unit=kL
